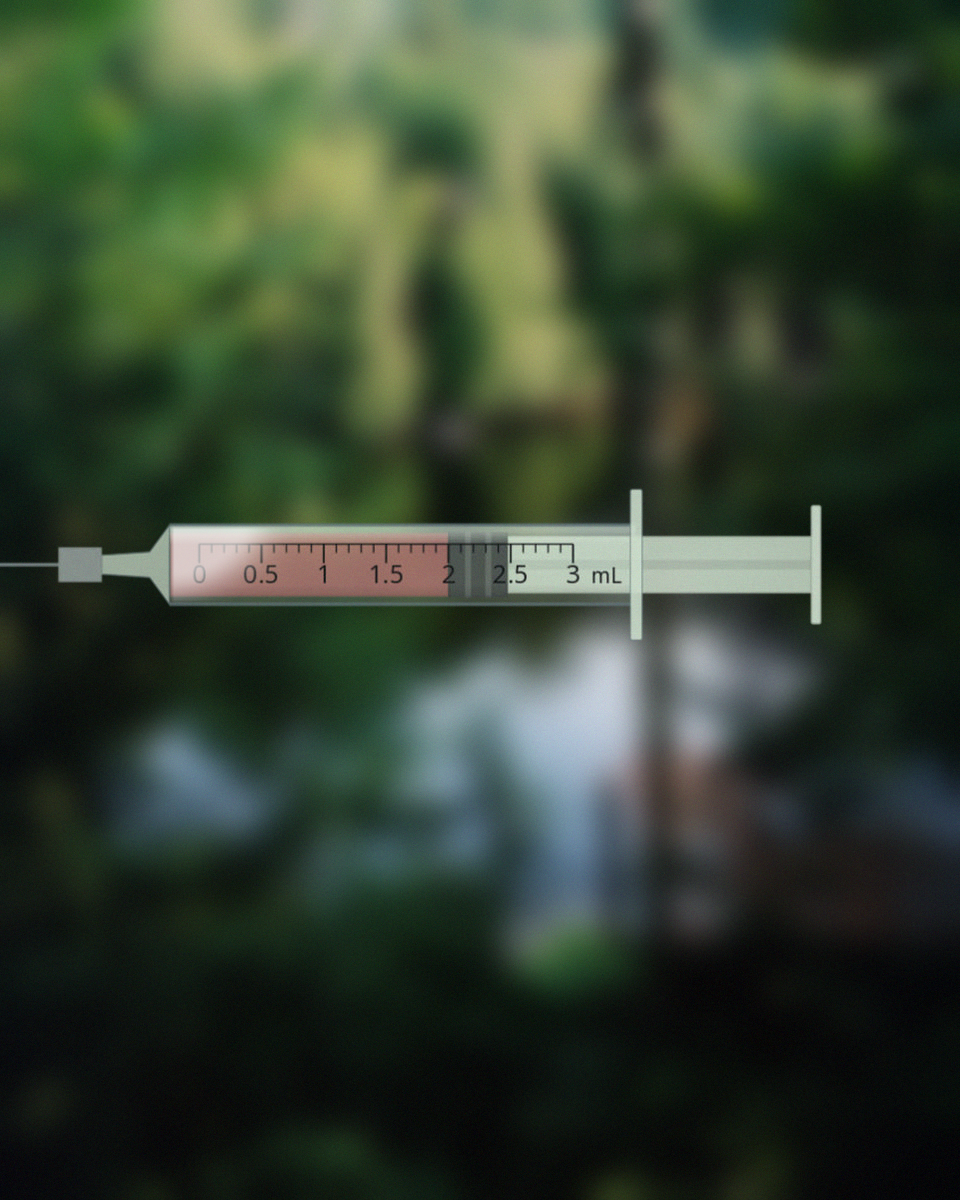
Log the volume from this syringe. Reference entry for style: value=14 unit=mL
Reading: value=2 unit=mL
